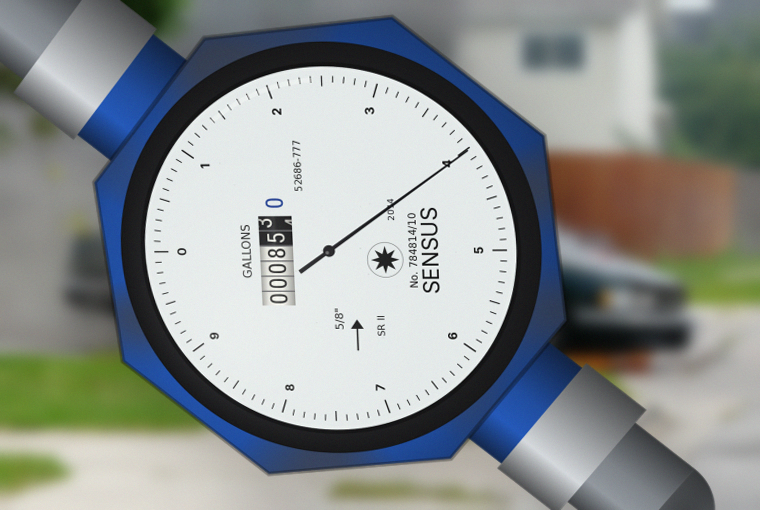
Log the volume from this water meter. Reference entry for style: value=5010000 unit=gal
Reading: value=8534.0 unit=gal
